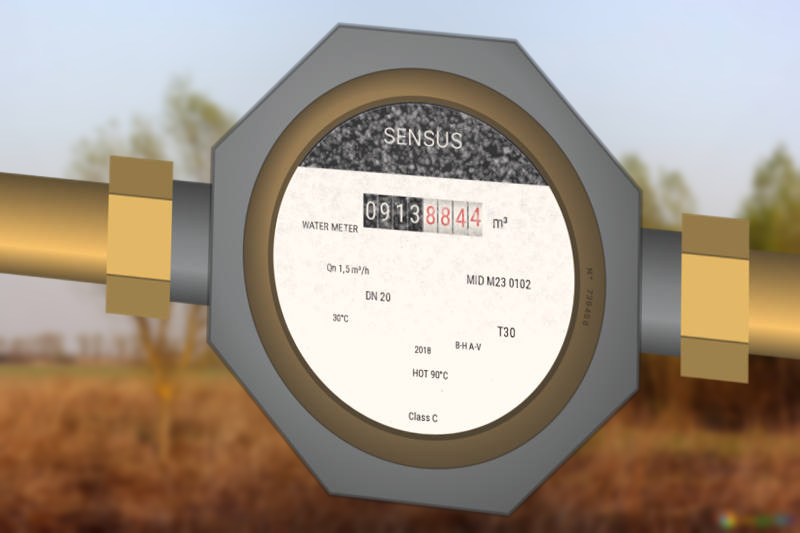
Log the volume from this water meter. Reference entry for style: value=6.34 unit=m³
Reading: value=913.8844 unit=m³
